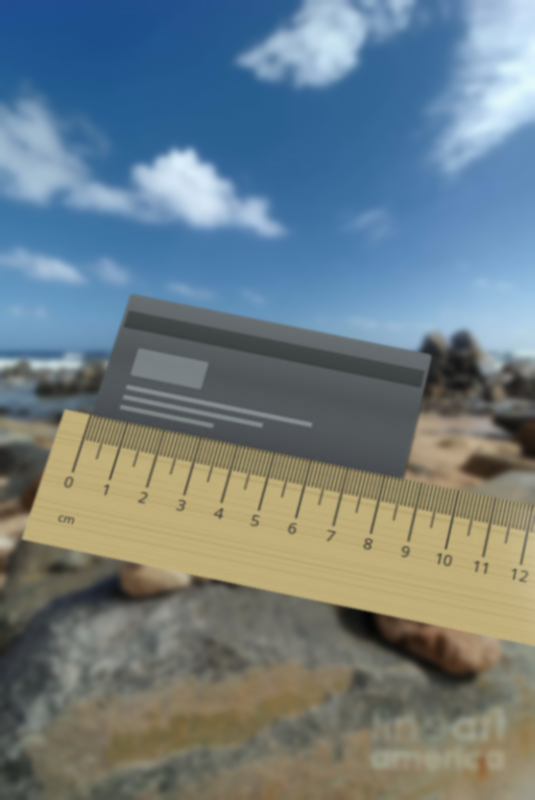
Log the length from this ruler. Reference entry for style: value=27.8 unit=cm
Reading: value=8.5 unit=cm
